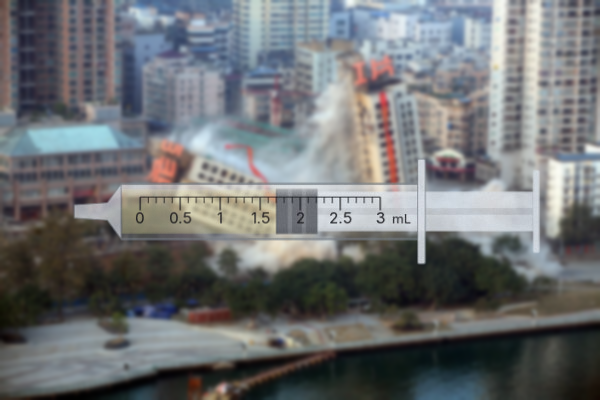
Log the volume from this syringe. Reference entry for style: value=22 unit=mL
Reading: value=1.7 unit=mL
